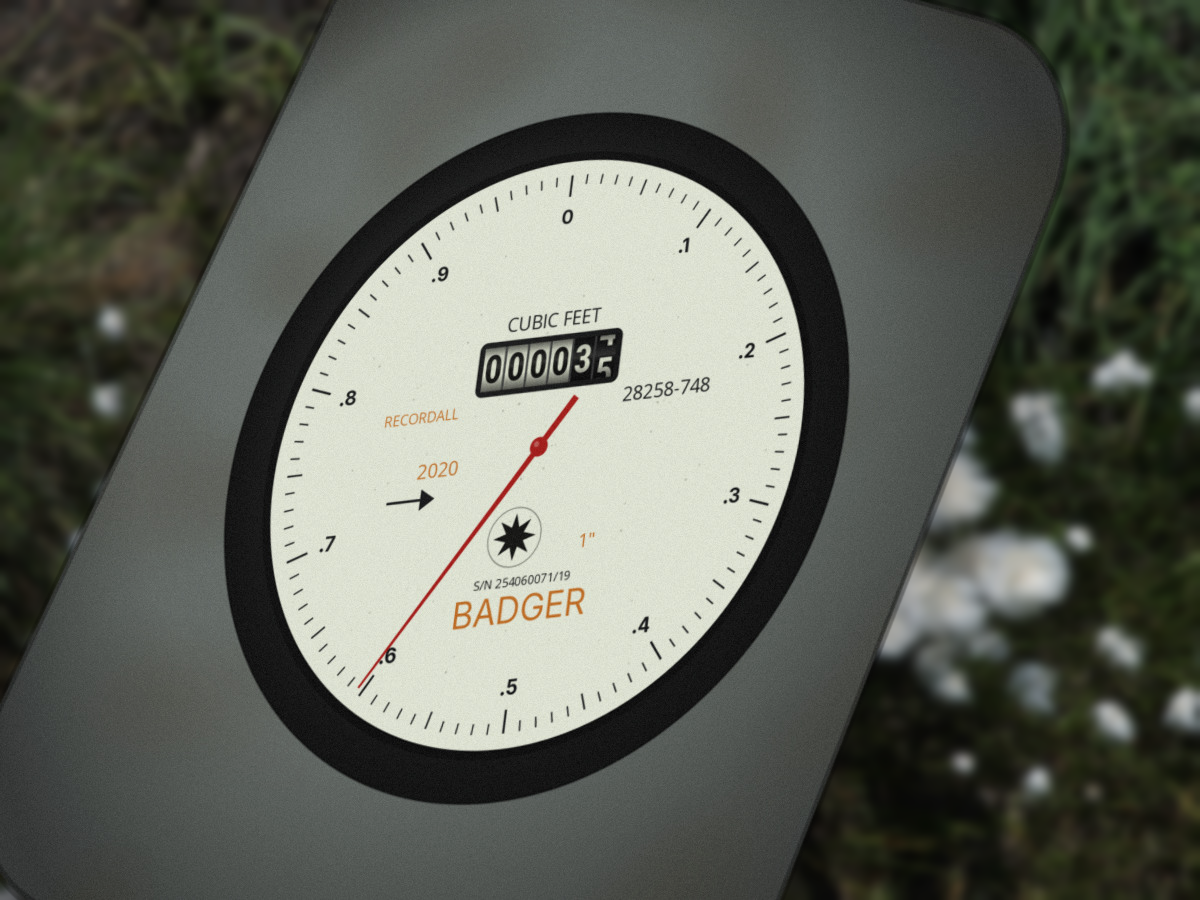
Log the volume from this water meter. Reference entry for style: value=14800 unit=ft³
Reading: value=34.60 unit=ft³
